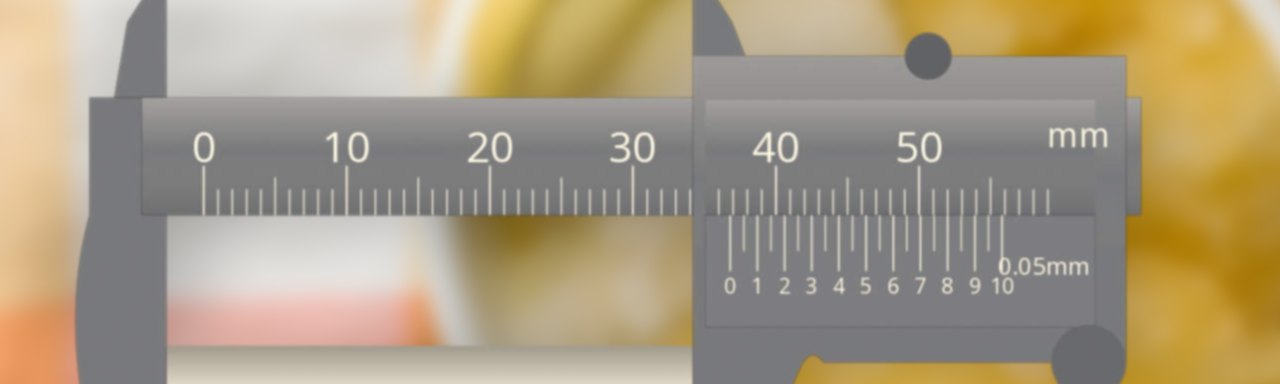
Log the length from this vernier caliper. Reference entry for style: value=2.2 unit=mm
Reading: value=36.8 unit=mm
